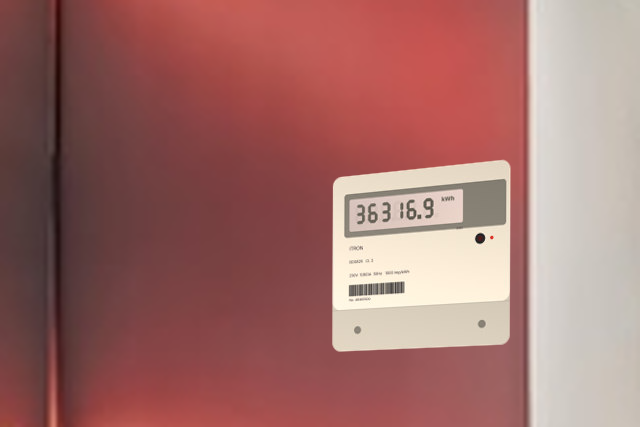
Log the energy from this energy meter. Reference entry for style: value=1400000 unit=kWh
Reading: value=36316.9 unit=kWh
